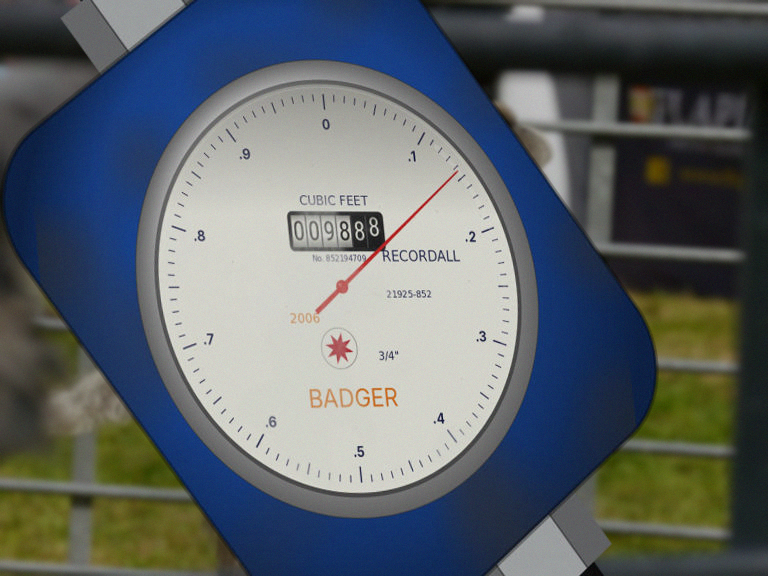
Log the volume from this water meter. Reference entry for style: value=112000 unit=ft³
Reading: value=9888.14 unit=ft³
